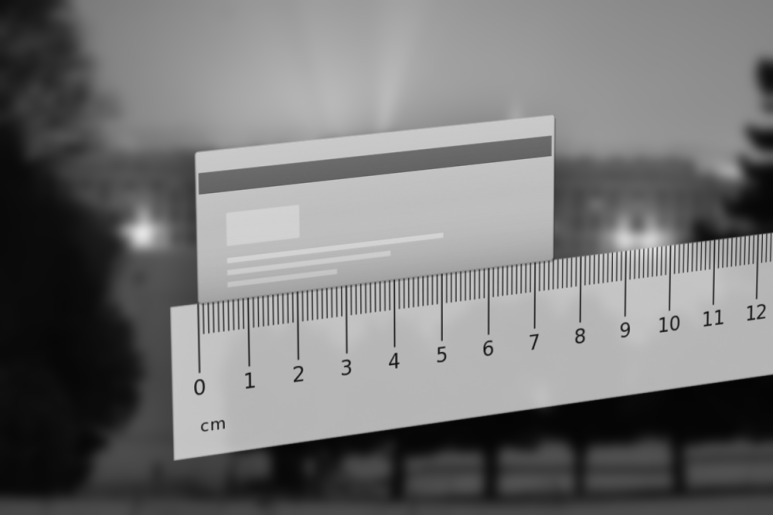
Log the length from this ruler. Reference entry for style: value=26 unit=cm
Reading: value=7.4 unit=cm
